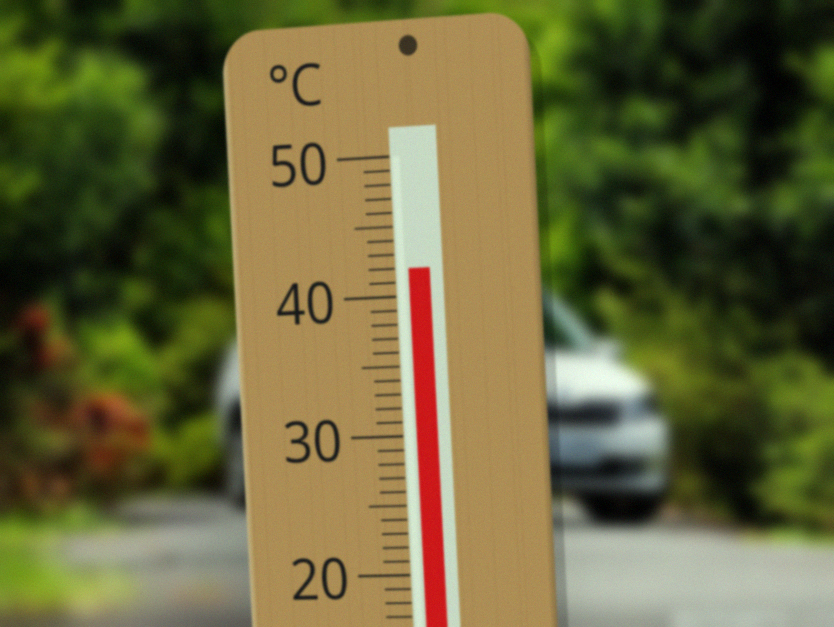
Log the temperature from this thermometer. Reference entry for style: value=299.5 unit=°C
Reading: value=42 unit=°C
